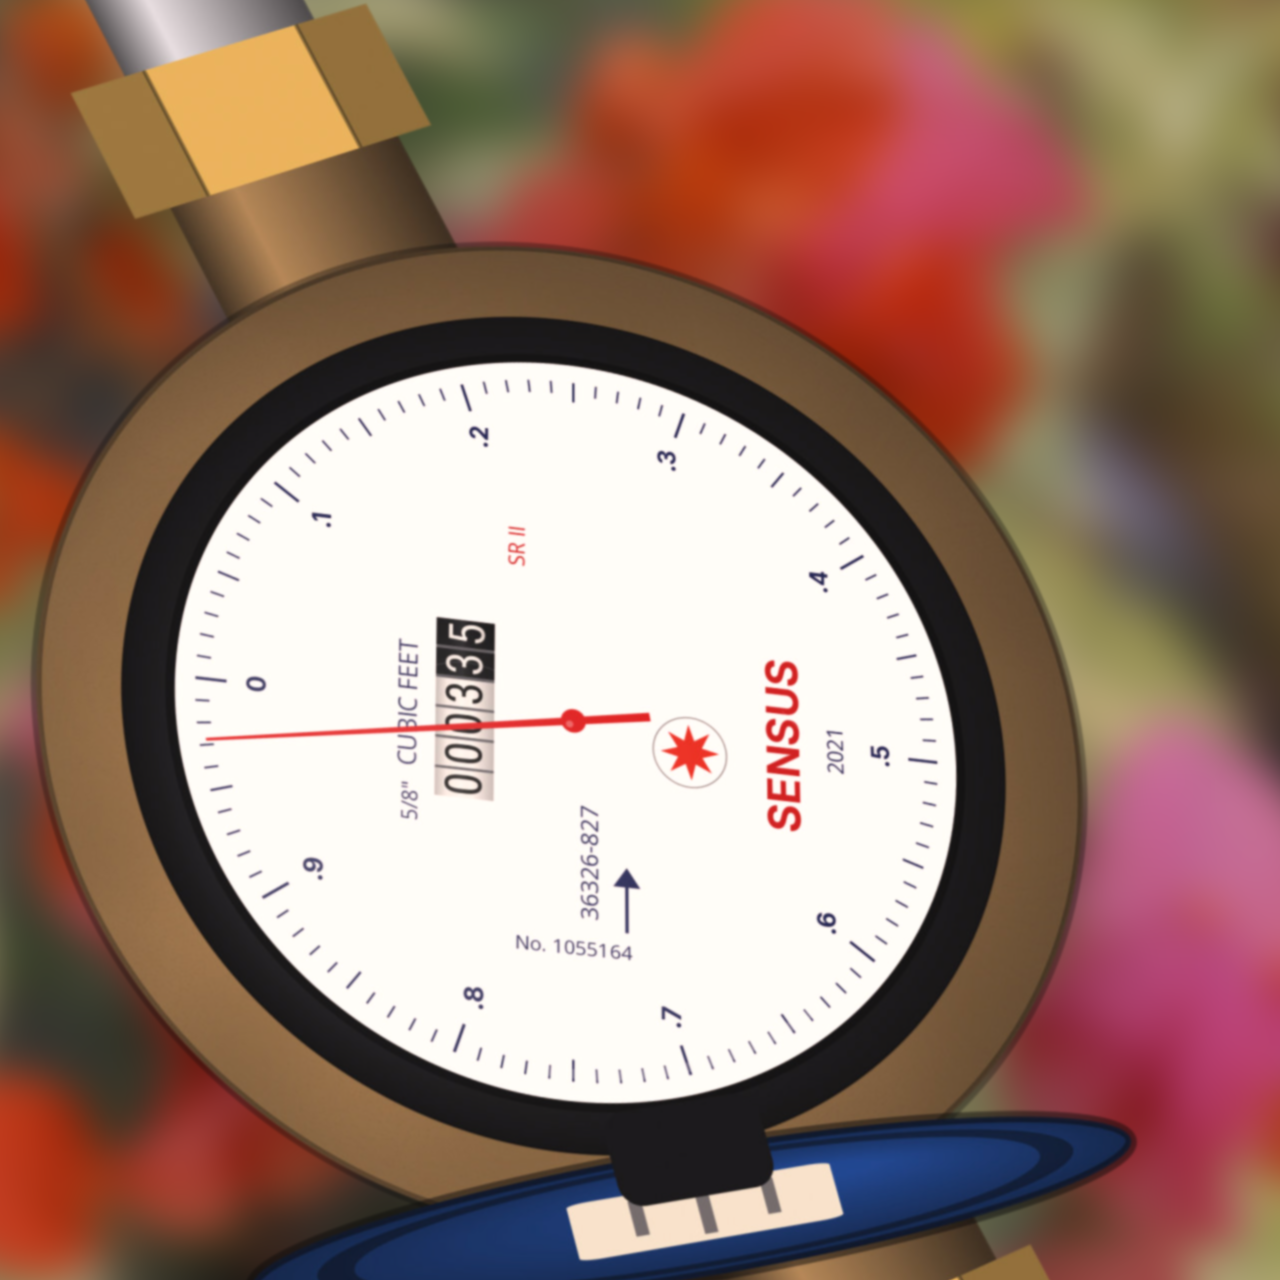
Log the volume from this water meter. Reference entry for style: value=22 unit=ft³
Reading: value=334.97 unit=ft³
